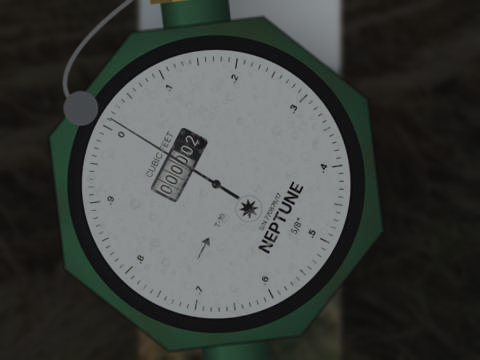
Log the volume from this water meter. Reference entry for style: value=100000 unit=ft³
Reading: value=2.01 unit=ft³
